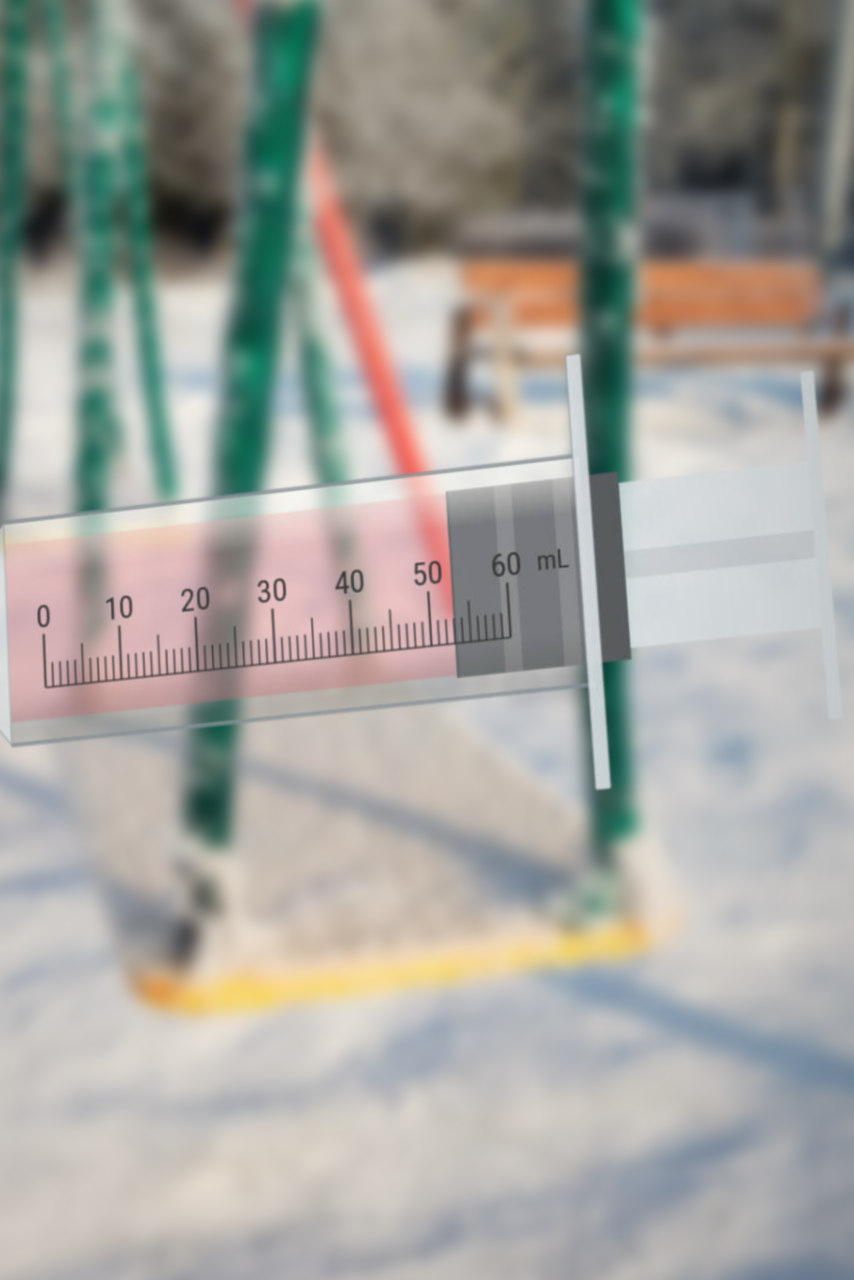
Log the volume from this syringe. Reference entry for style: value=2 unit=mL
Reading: value=53 unit=mL
